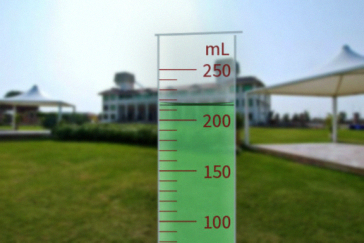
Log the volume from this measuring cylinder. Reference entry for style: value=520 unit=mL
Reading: value=215 unit=mL
